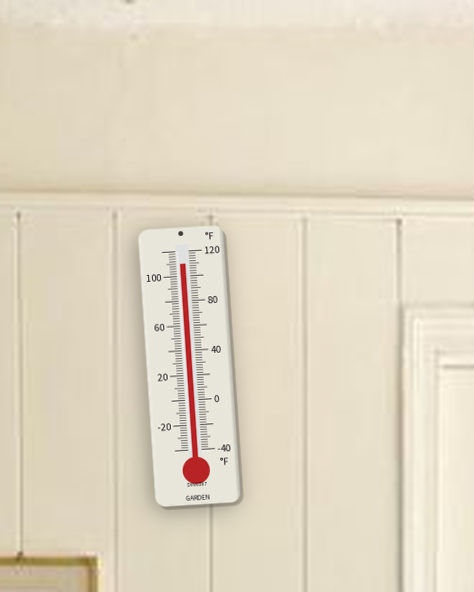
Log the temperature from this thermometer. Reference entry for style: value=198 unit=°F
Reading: value=110 unit=°F
